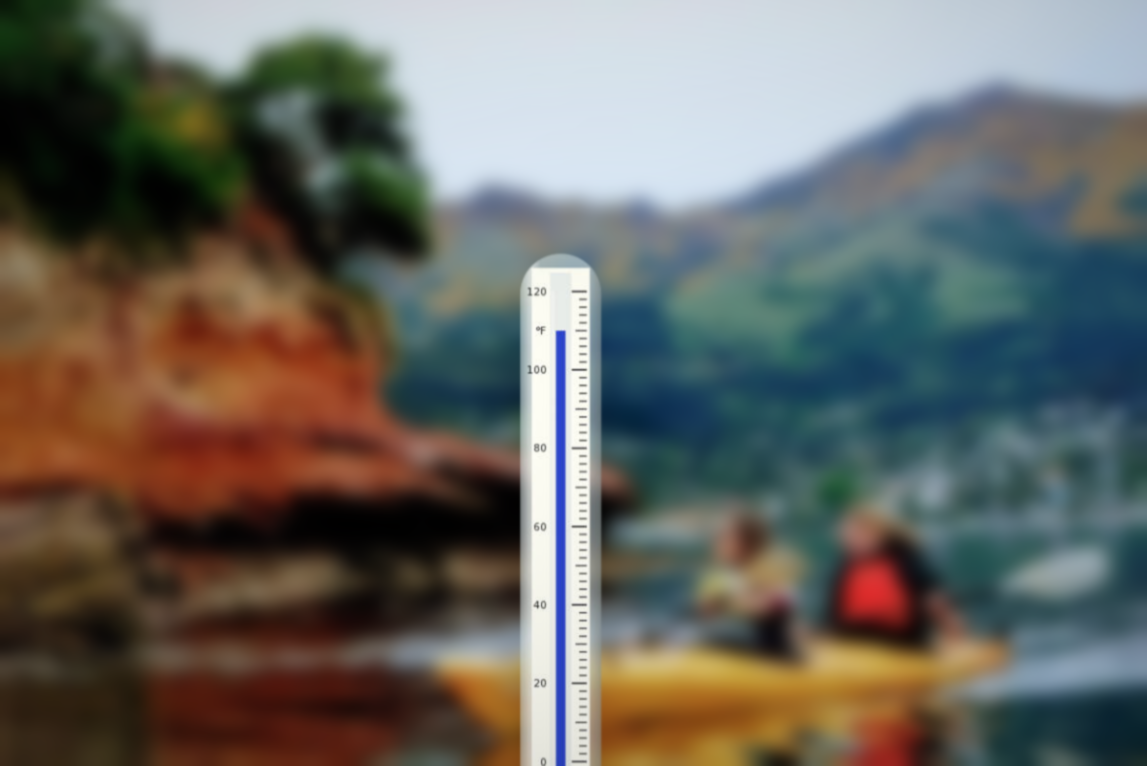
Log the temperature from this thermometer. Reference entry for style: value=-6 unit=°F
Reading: value=110 unit=°F
